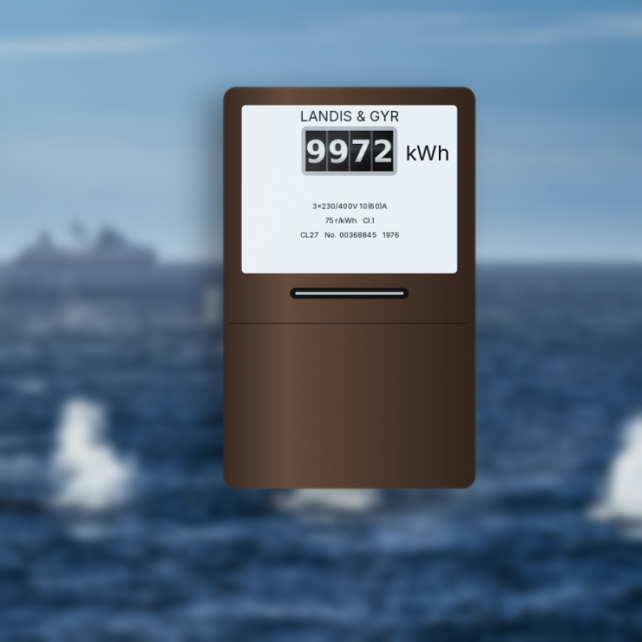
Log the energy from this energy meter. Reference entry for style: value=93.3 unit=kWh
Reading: value=9972 unit=kWh
